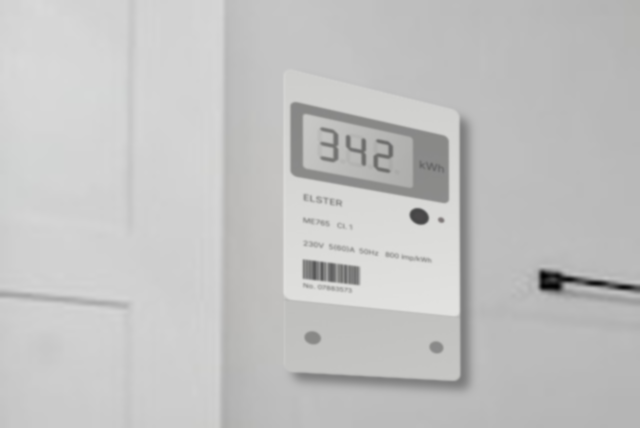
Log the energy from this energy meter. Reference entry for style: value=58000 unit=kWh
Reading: value=342 unit=kWh
